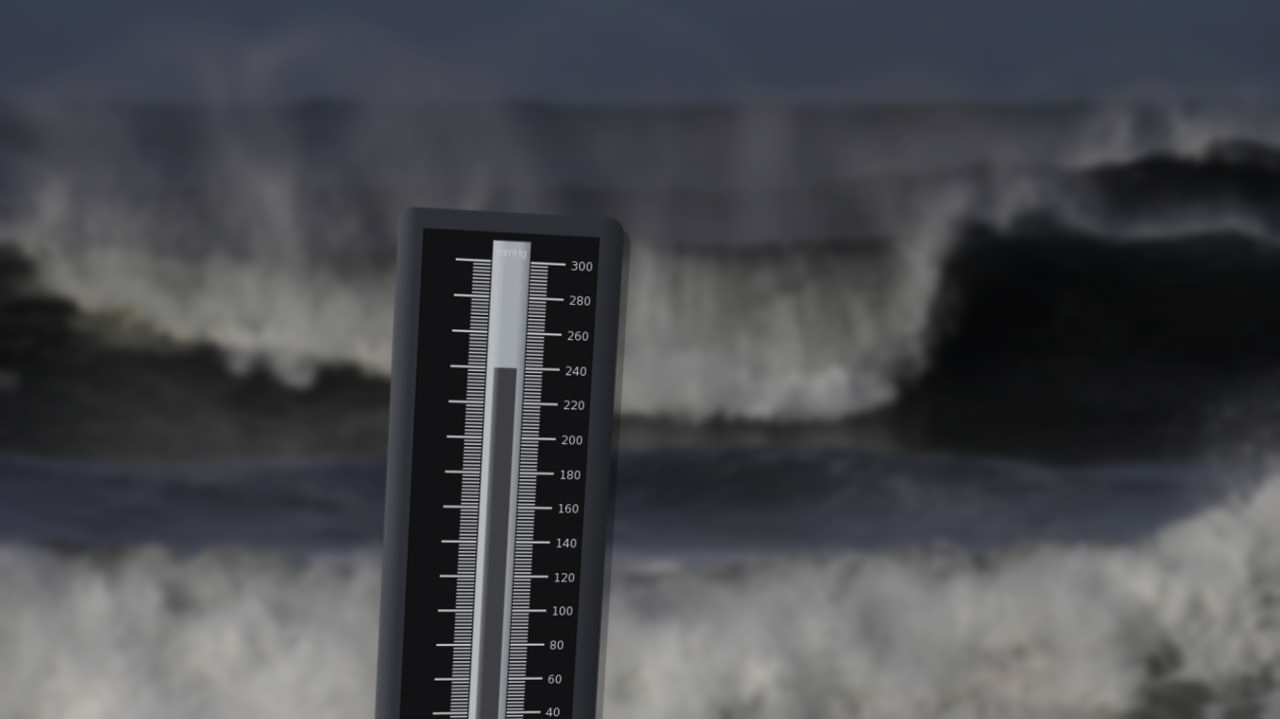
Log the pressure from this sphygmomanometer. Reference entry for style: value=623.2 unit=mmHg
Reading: value=240 unit=mmHg
